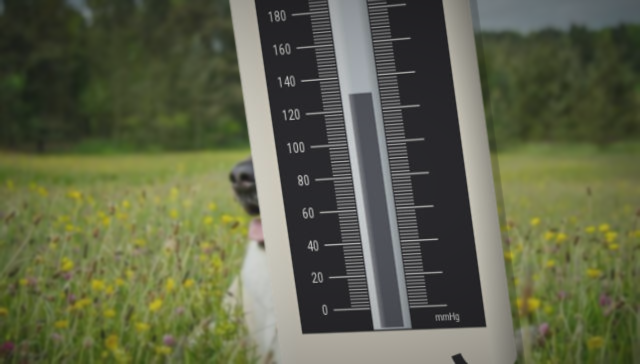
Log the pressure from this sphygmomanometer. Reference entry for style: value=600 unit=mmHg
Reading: value=130 unit=mmHg
